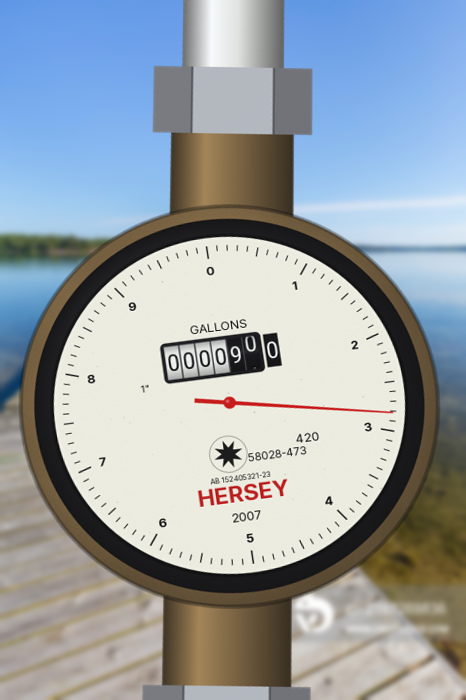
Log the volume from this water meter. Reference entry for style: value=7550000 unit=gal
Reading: value=902.8 unit=gal
